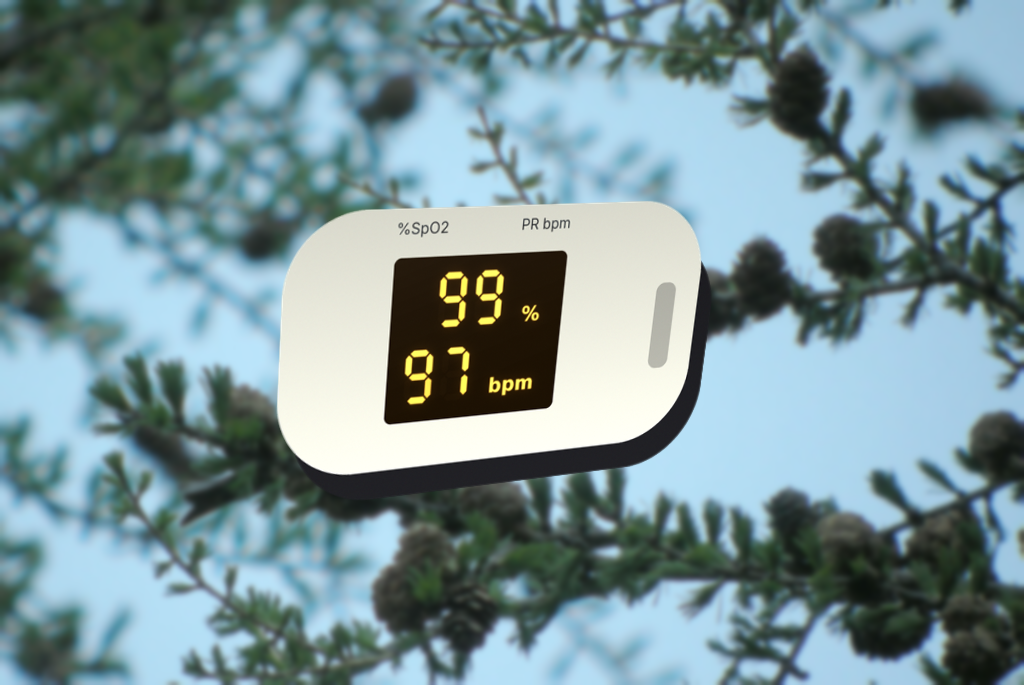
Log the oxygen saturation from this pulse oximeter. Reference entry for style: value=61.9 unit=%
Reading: value=99 unit=%
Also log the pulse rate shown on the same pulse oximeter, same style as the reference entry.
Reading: value=97 unit=bpm
